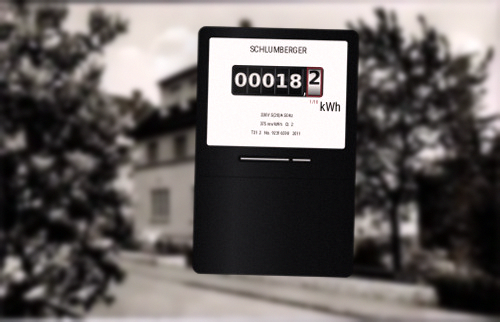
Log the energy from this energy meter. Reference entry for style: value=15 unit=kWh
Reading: value=18.2 unit=kWh
